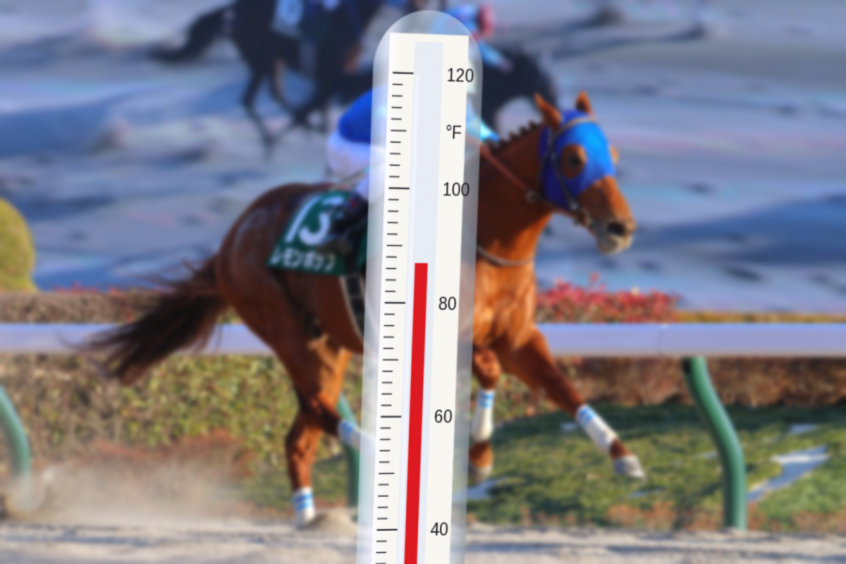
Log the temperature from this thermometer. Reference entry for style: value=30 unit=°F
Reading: value=87 unit=°F
